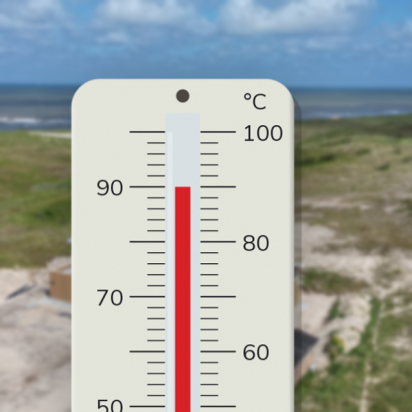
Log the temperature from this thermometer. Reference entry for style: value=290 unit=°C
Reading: value=90 unit=°C
